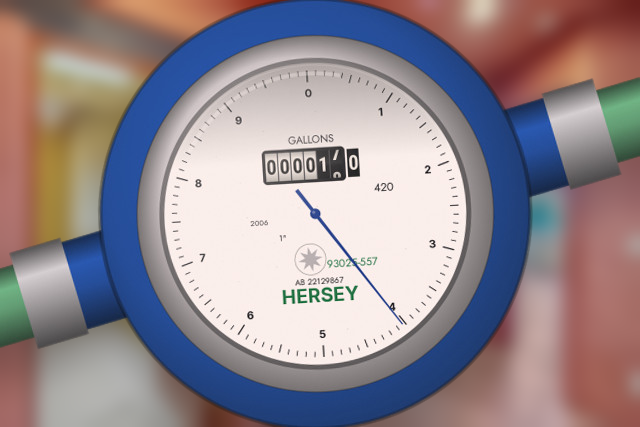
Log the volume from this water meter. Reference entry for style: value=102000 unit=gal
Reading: value=174.0 unit=gal
